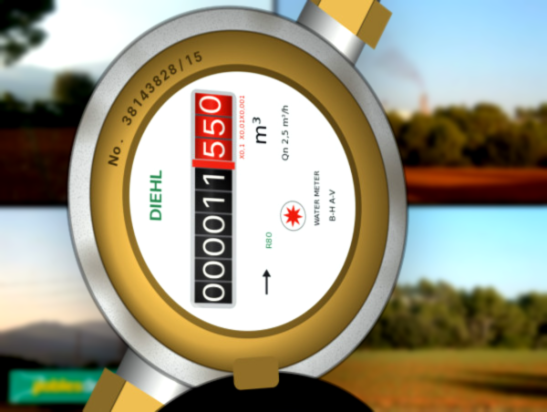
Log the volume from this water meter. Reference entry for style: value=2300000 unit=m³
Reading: value=11.550 unit=m³
